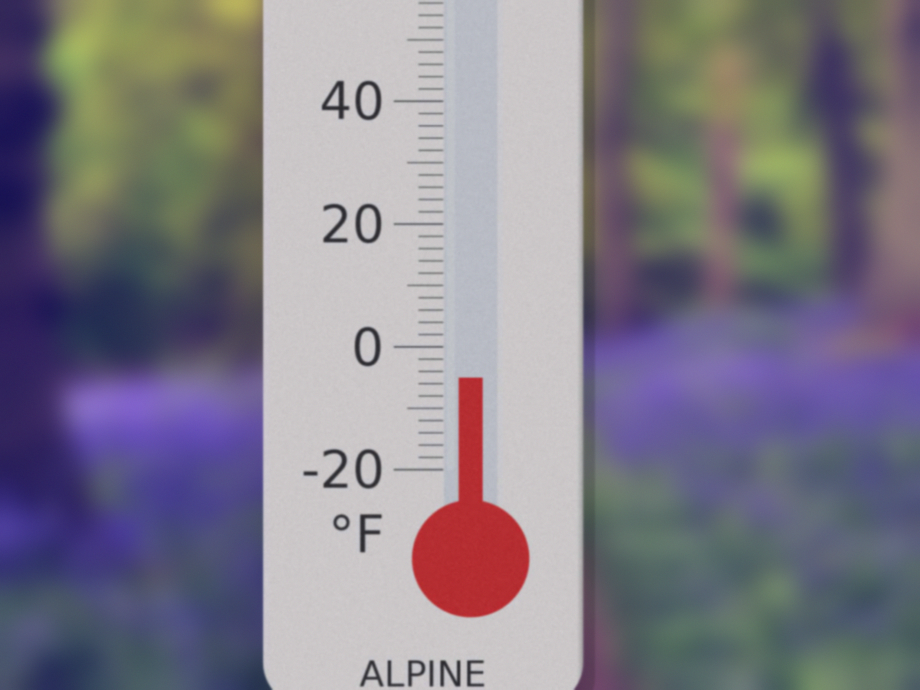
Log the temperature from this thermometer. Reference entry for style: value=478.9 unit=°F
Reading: value=-5 unit=°F
